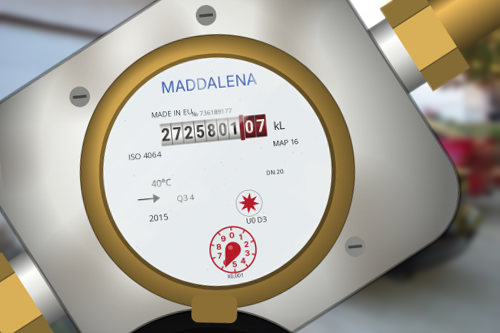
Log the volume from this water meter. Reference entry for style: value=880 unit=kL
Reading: value=2725801.075 unit=kL
